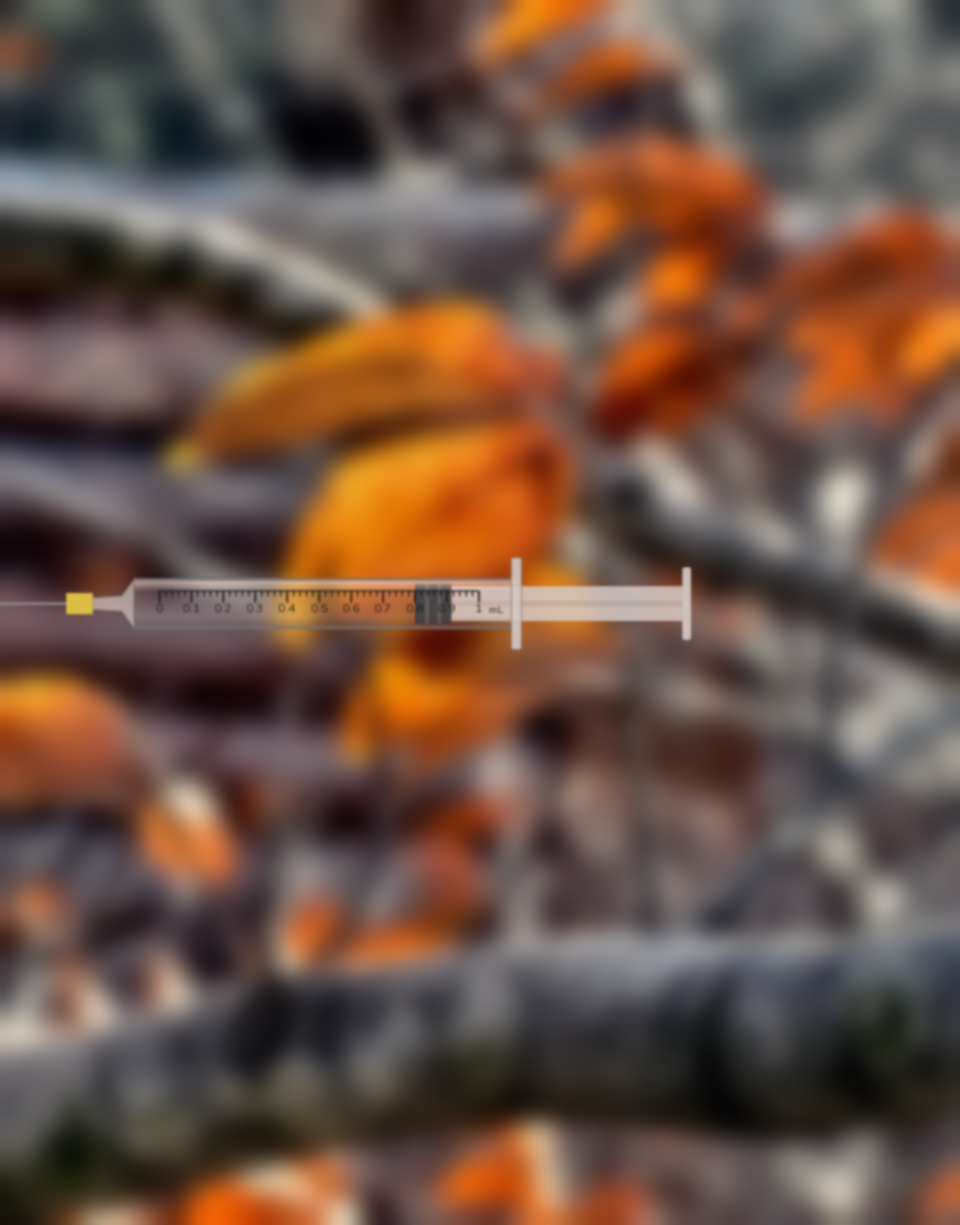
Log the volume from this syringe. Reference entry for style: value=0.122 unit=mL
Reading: value=0.8 unit=mL
